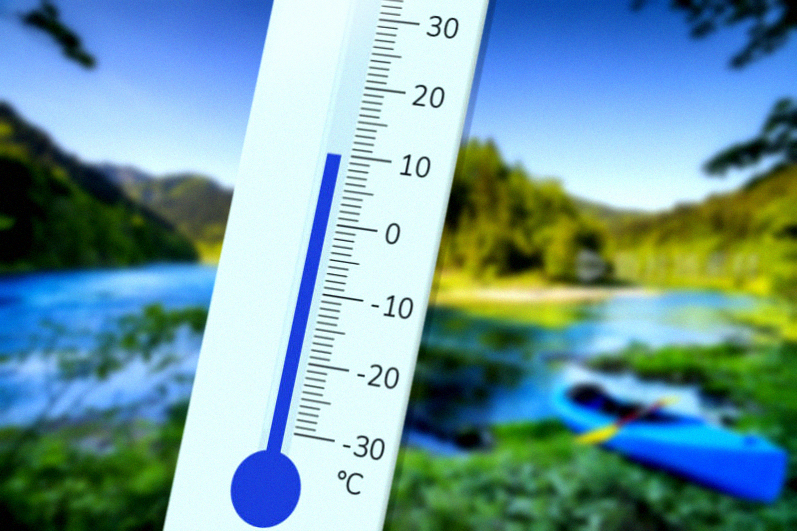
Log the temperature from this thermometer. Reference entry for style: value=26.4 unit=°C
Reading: value=10 unit=°C
